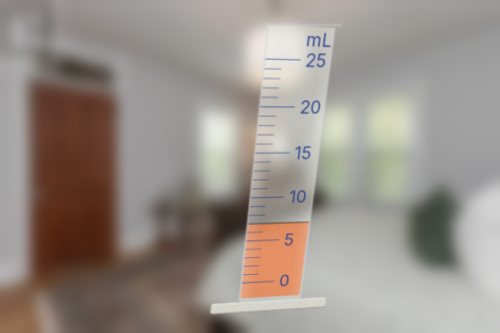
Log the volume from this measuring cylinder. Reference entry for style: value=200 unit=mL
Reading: value=7 unit=mL
